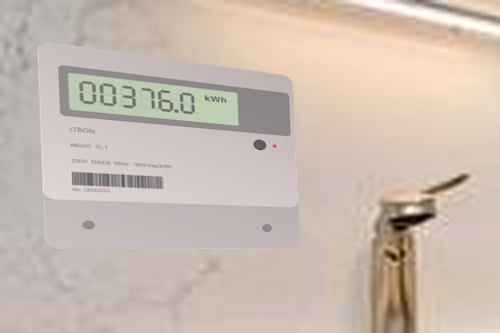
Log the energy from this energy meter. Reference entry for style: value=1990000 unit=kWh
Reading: value=376.0 unit=kWh
